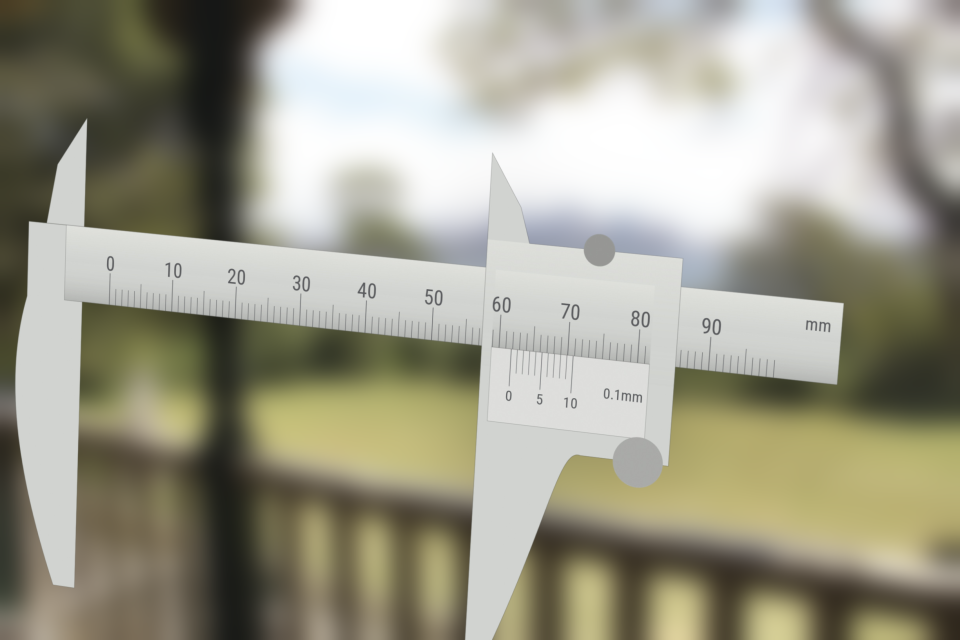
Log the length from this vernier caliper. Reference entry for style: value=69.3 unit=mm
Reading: value=61.8 unit=mm
